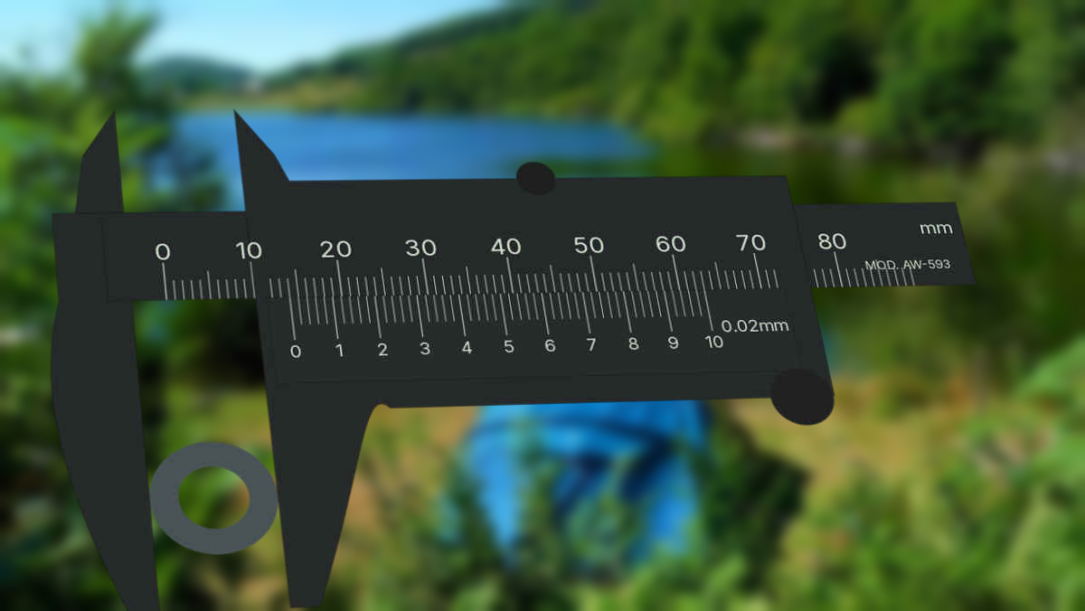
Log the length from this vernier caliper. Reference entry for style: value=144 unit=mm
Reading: value=14.0 unit=mm
